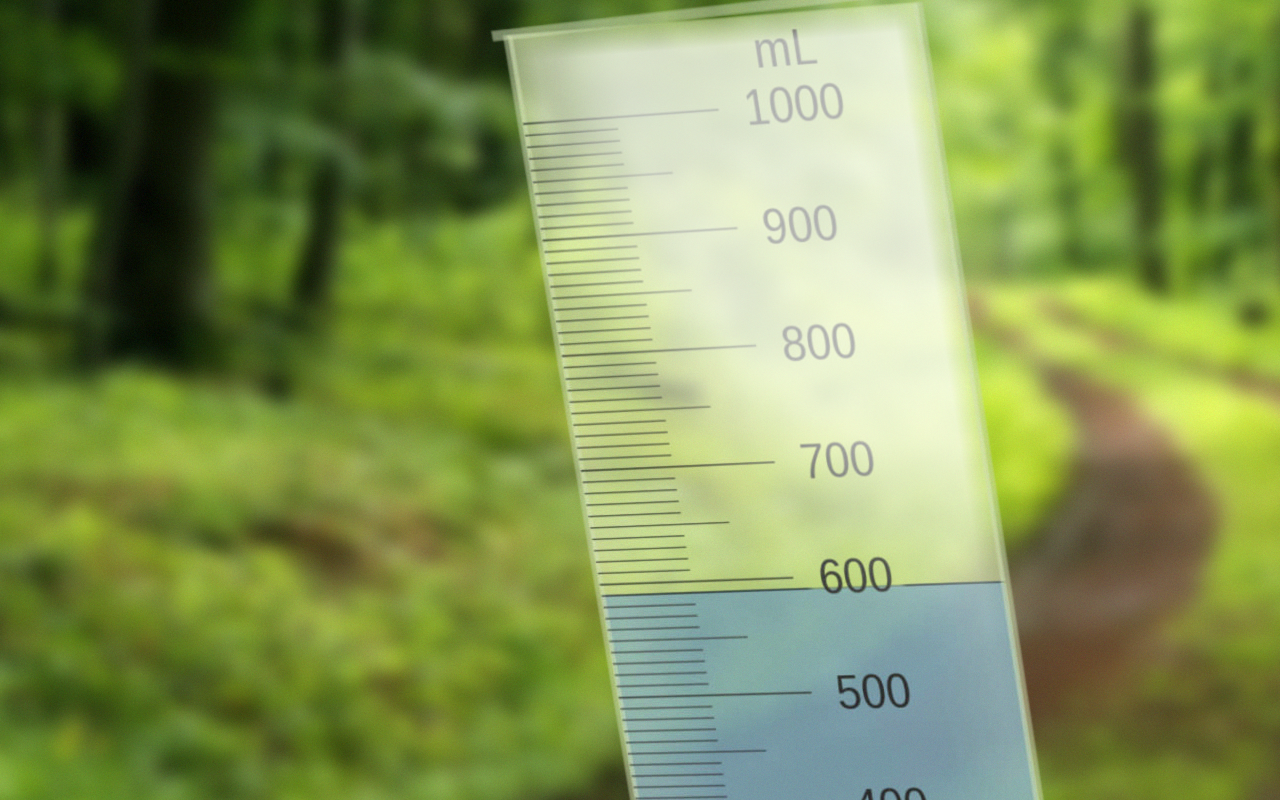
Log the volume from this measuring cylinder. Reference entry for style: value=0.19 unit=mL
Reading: value=590 unit=mL
